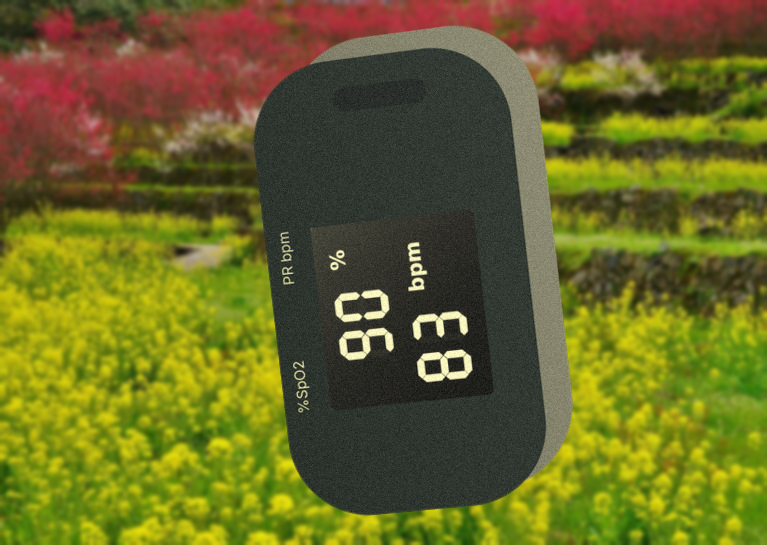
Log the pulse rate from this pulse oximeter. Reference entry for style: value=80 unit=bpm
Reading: value=83 unit=bpm
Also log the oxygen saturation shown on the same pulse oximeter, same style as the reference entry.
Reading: value=90 unit=%
